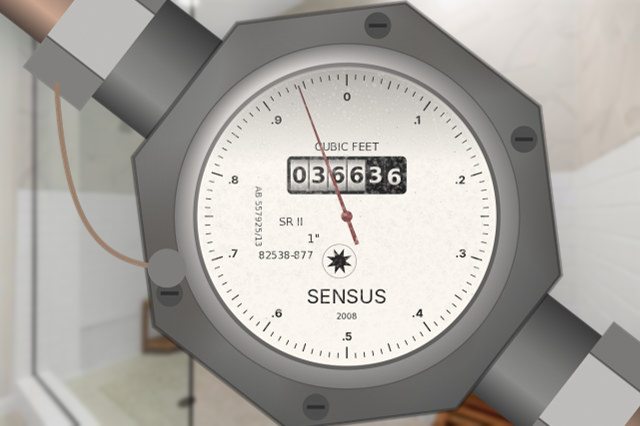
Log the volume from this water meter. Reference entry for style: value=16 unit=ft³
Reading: value=36635.94 unit=ft³
